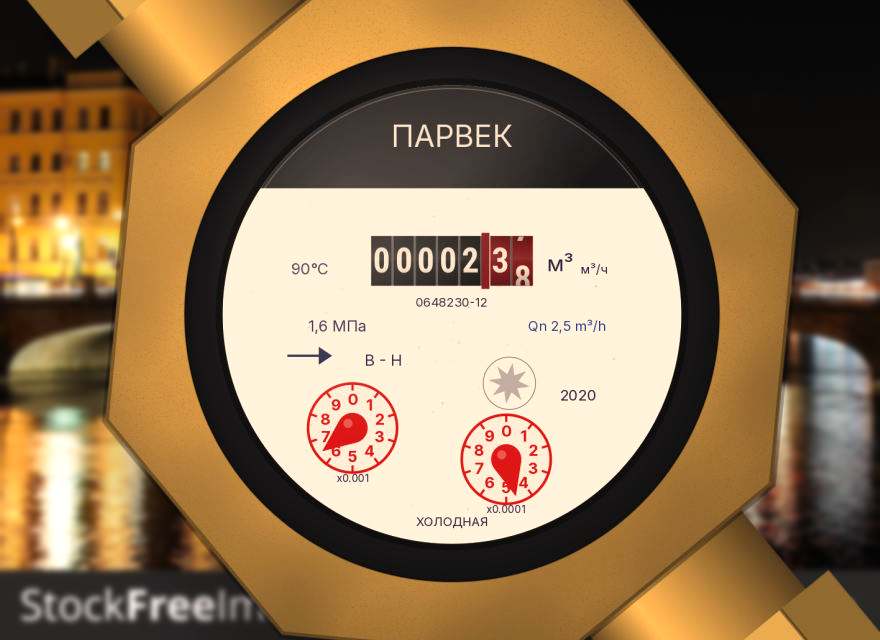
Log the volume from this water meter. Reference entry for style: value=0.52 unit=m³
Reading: value=2.3764 unit=m³
